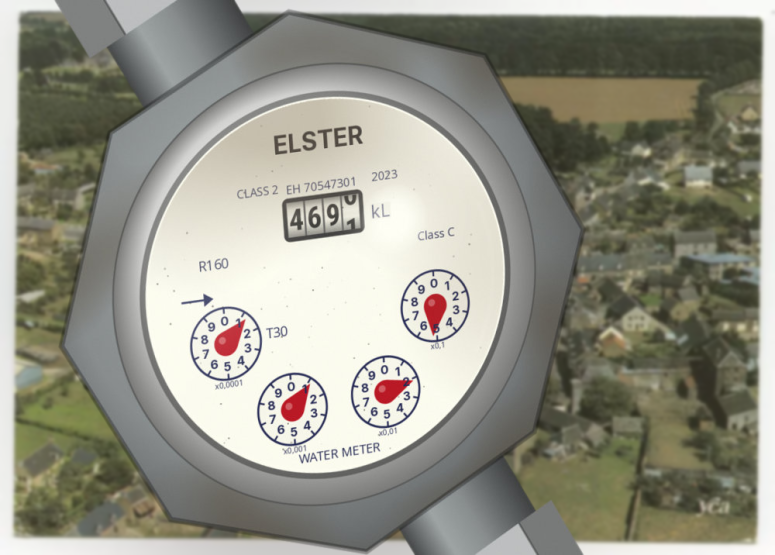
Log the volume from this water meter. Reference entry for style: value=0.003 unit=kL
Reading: value=4690.5211 unit=kL
